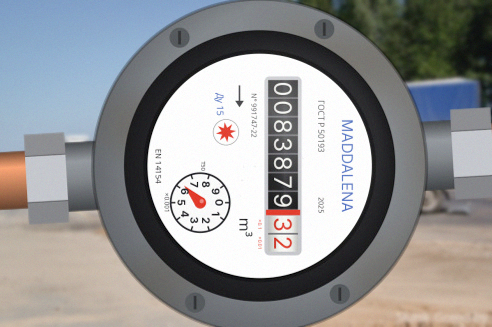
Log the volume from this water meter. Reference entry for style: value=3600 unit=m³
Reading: value=83879.326 unit=m³
